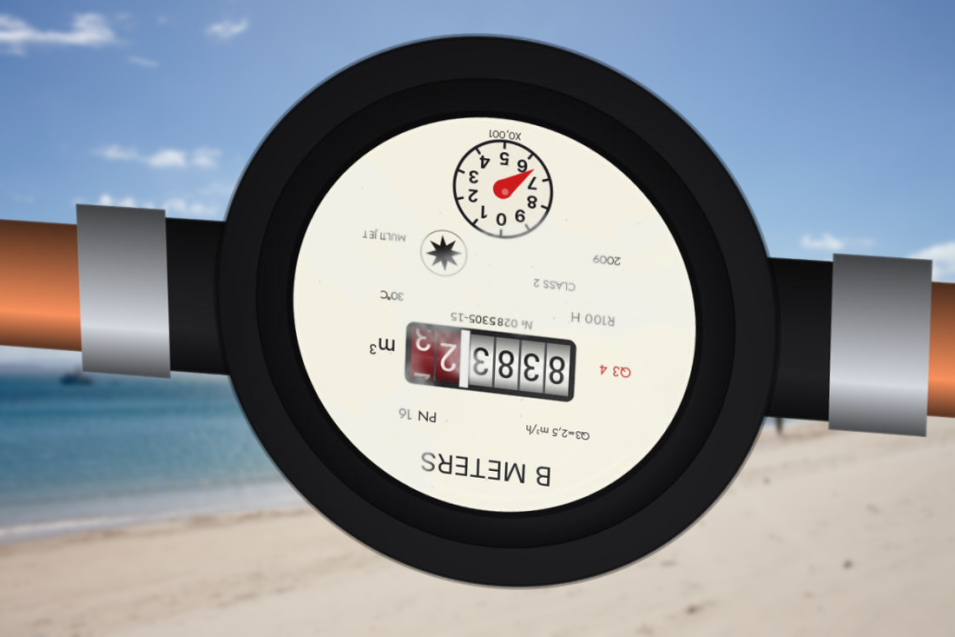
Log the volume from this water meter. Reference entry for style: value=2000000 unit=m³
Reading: value=8383.226 unit=m³
